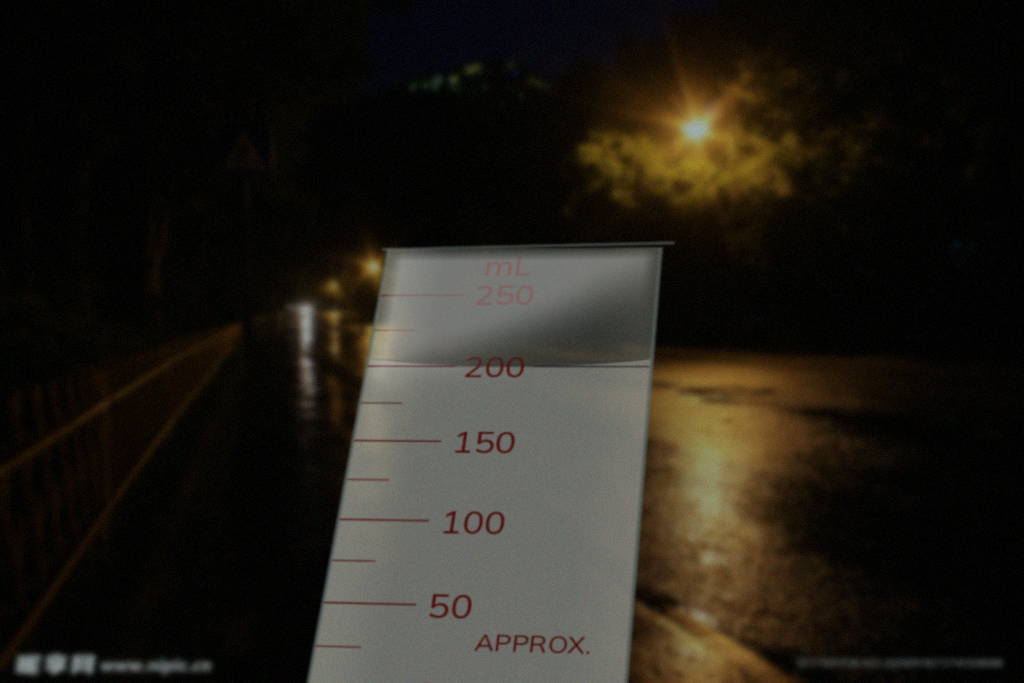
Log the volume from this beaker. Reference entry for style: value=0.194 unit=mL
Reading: value=200 unit=mL
